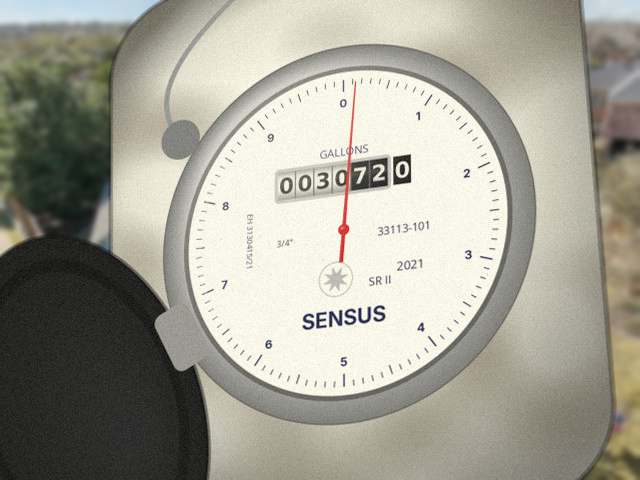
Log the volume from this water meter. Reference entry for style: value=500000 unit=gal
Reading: value=30720.1 unit=gal
